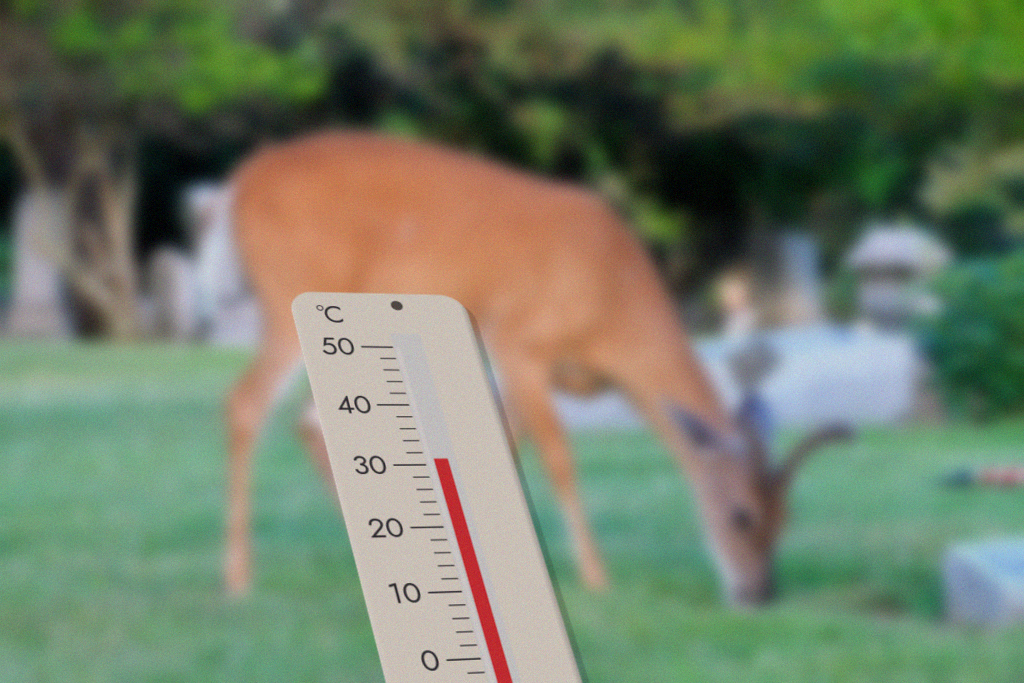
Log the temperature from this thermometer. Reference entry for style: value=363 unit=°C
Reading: value=31 unit=°C
